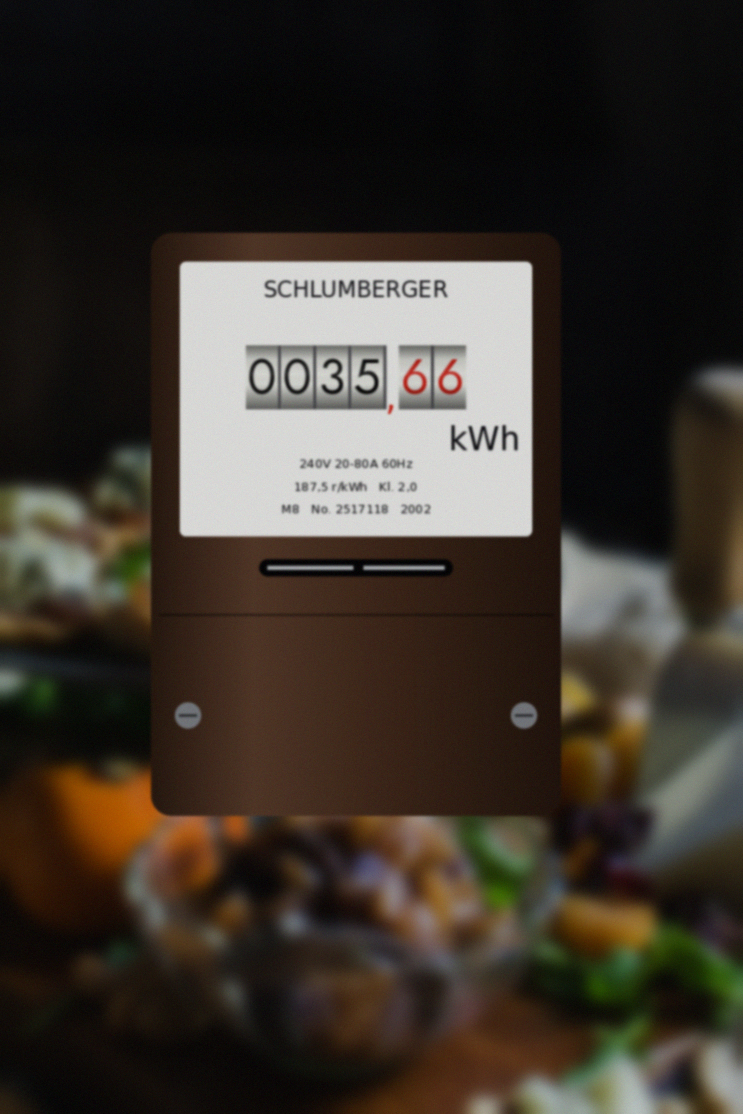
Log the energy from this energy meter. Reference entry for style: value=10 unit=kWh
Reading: value=35.66 unit=kWh
